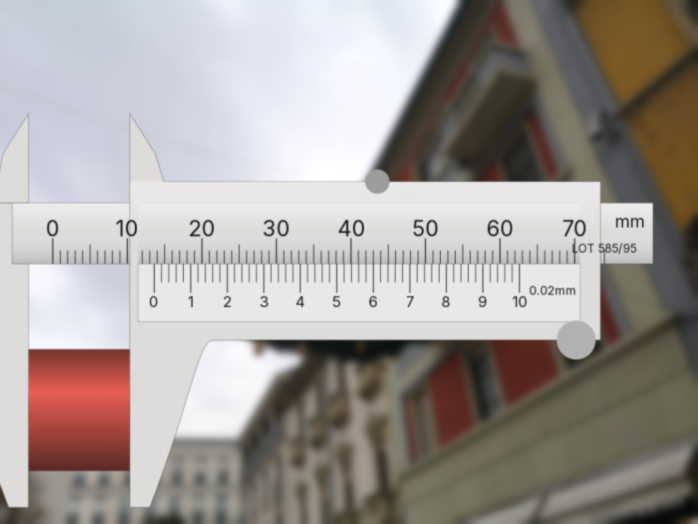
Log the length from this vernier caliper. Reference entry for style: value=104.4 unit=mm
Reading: value=13.6 unit=mm
